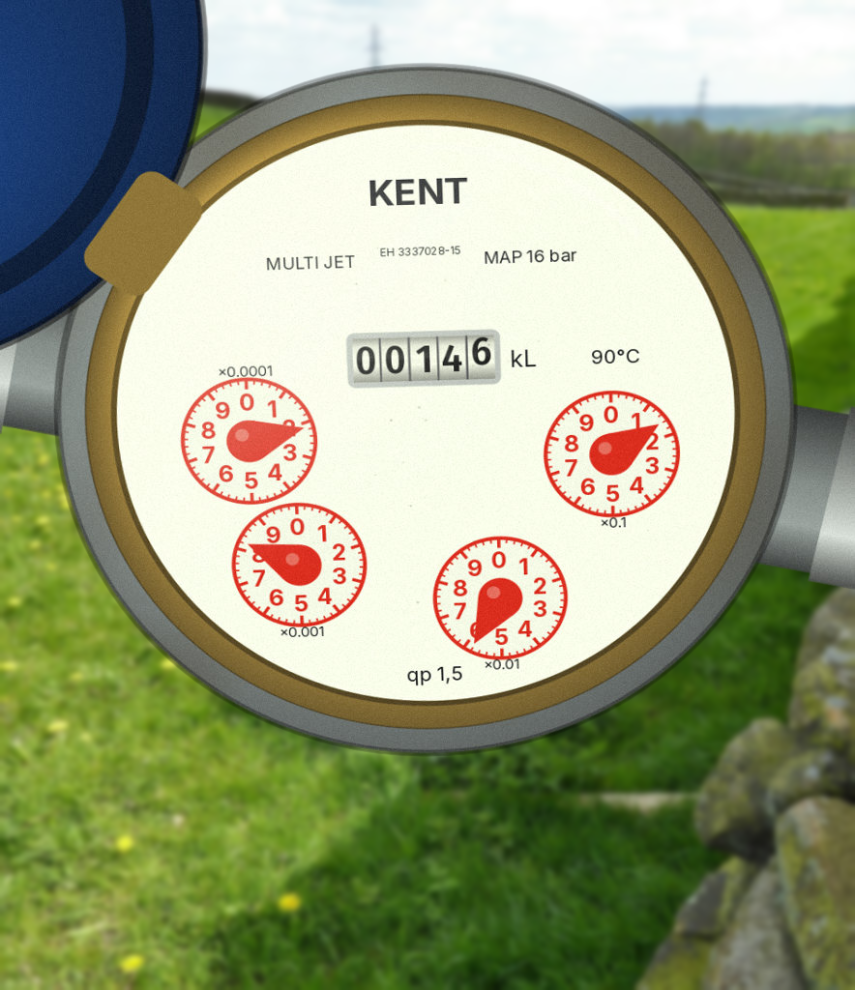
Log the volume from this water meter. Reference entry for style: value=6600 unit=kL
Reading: value=146.1582 unit=kL
